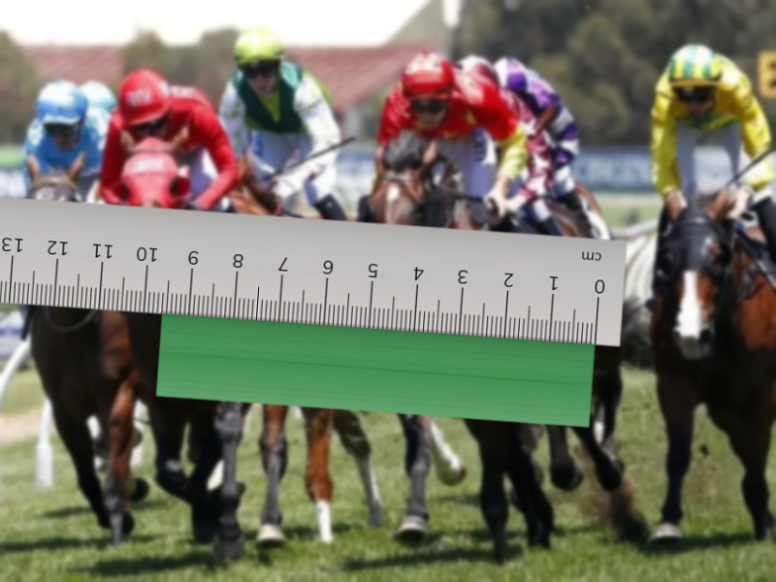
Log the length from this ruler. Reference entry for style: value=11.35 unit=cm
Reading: value=9.6 unit=cm
